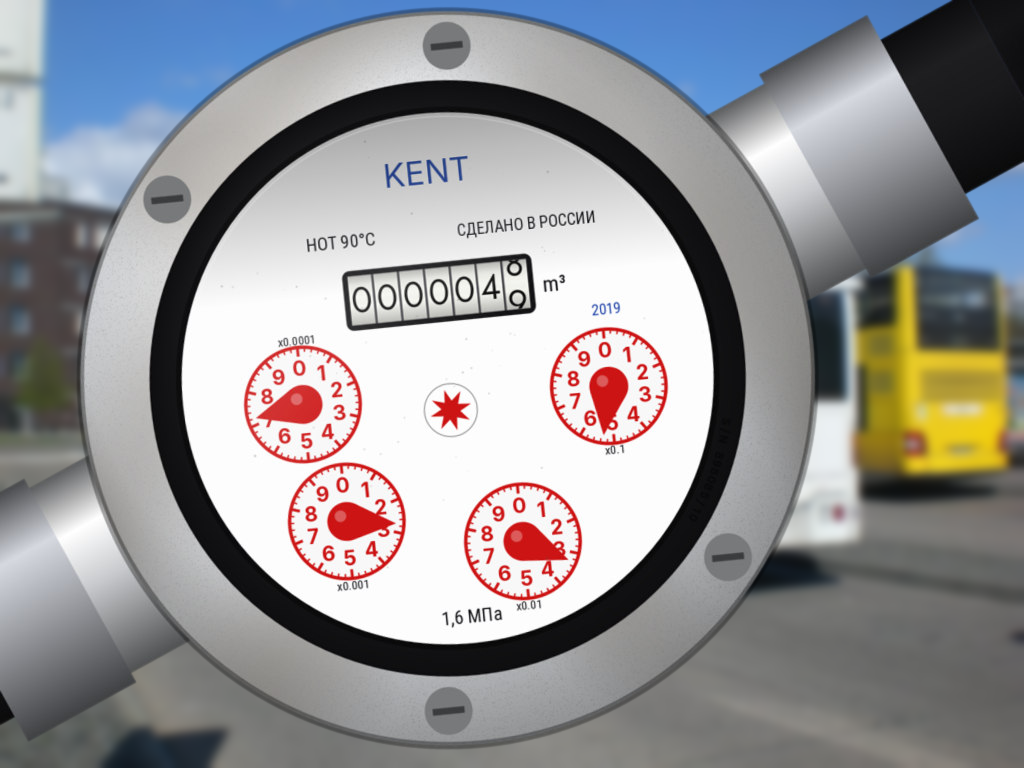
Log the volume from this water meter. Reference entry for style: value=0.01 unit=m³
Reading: value=48.5327 unit=m³
